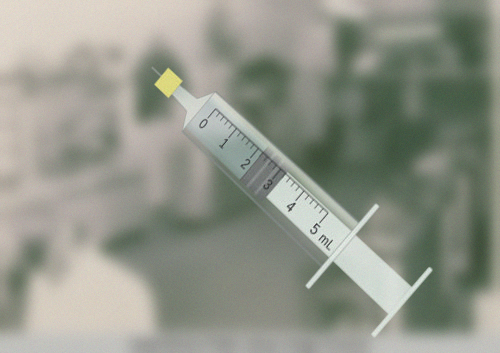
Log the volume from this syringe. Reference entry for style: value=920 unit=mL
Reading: value=2.2 unit=mL
